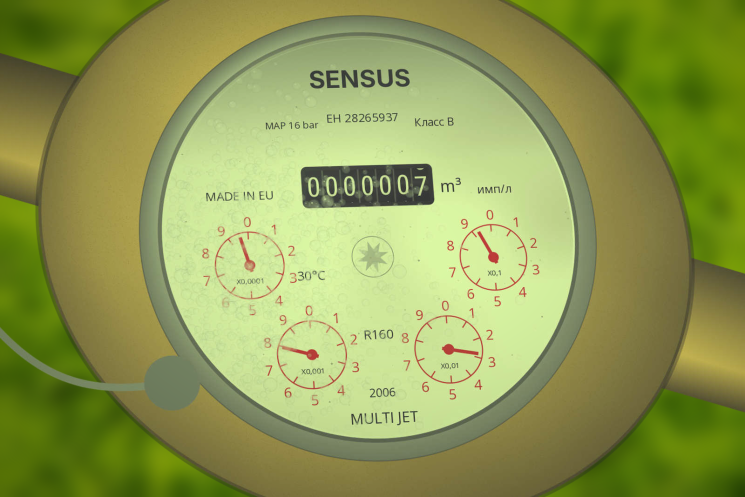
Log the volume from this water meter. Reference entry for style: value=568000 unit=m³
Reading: value=6.9279 unit=m³
